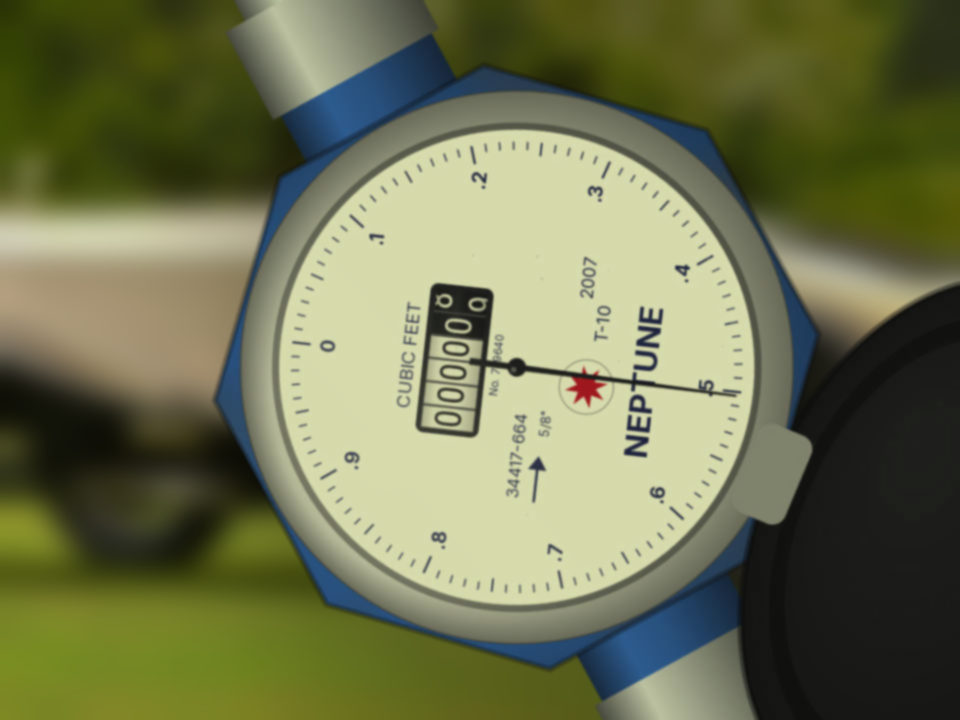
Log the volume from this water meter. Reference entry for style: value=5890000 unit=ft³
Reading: value=8.50 unit=ft³
